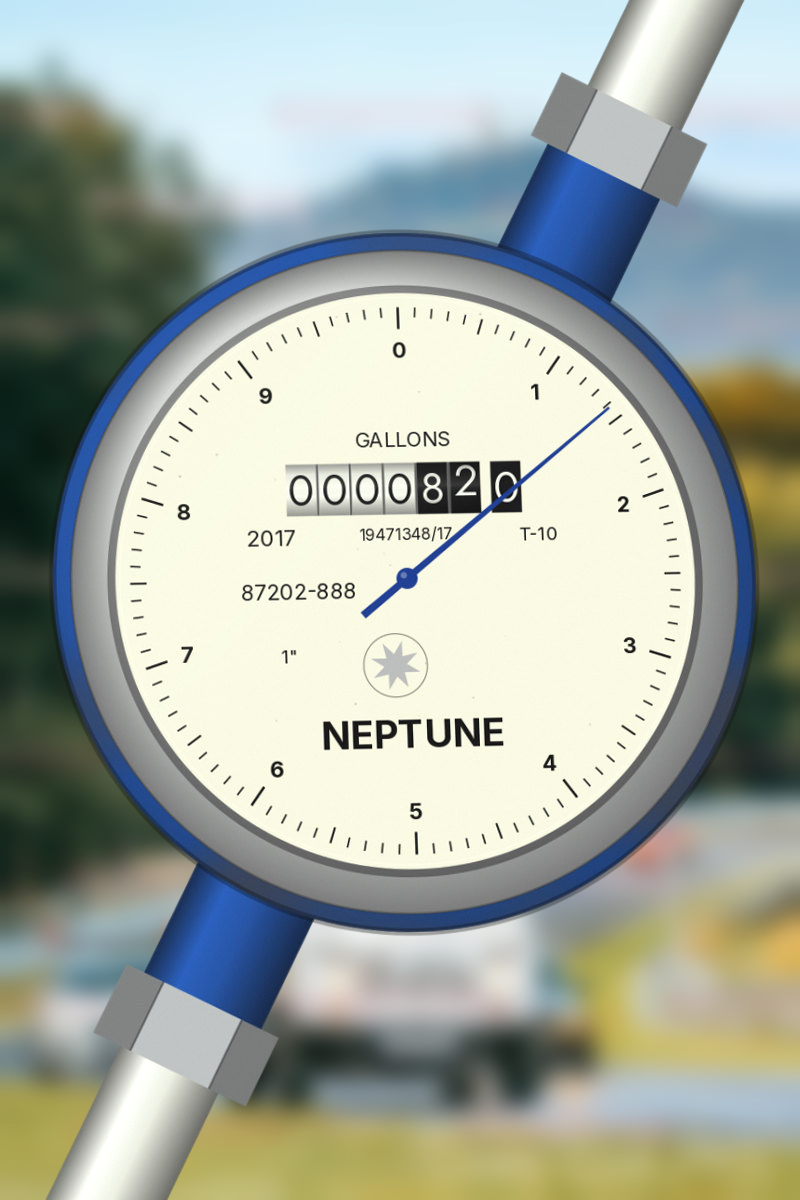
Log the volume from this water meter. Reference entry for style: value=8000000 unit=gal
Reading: value=821.4 unit=gal
